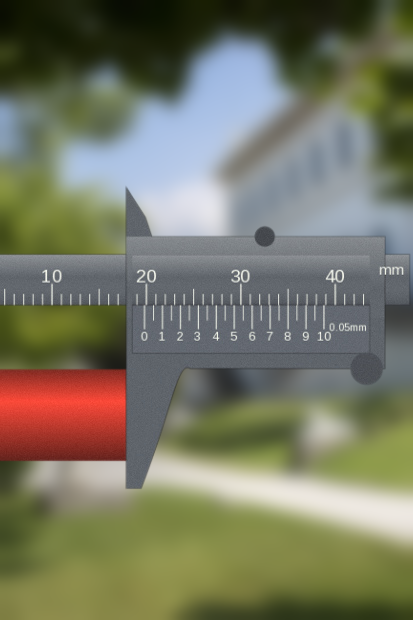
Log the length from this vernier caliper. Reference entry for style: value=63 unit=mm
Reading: value=19.8 unit=mm
